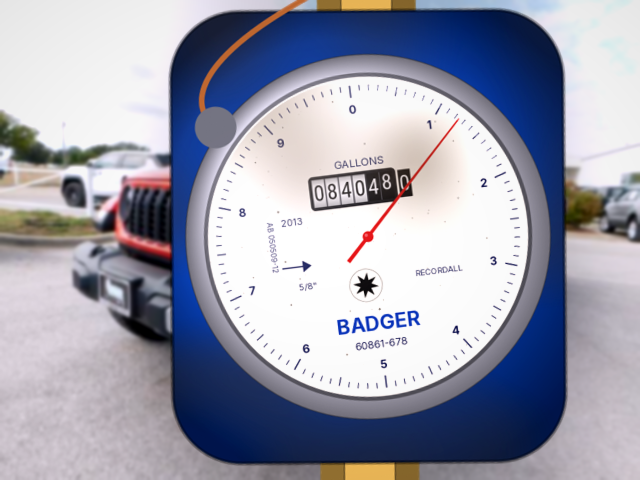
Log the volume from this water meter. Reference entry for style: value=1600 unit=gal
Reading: value=840481.2 unit=gal
